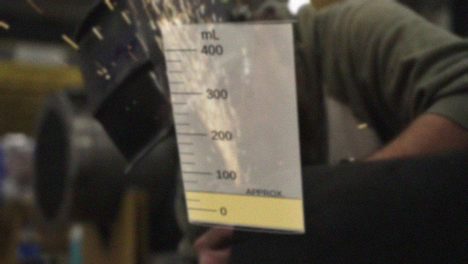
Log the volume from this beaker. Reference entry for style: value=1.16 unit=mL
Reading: value=50 unit=mL
